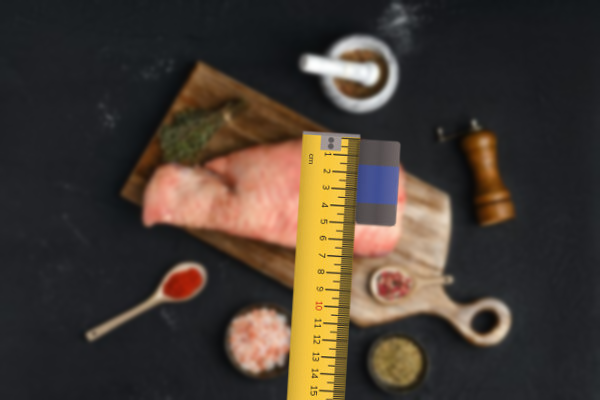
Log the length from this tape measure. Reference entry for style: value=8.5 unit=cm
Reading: value=5 unit=cm
